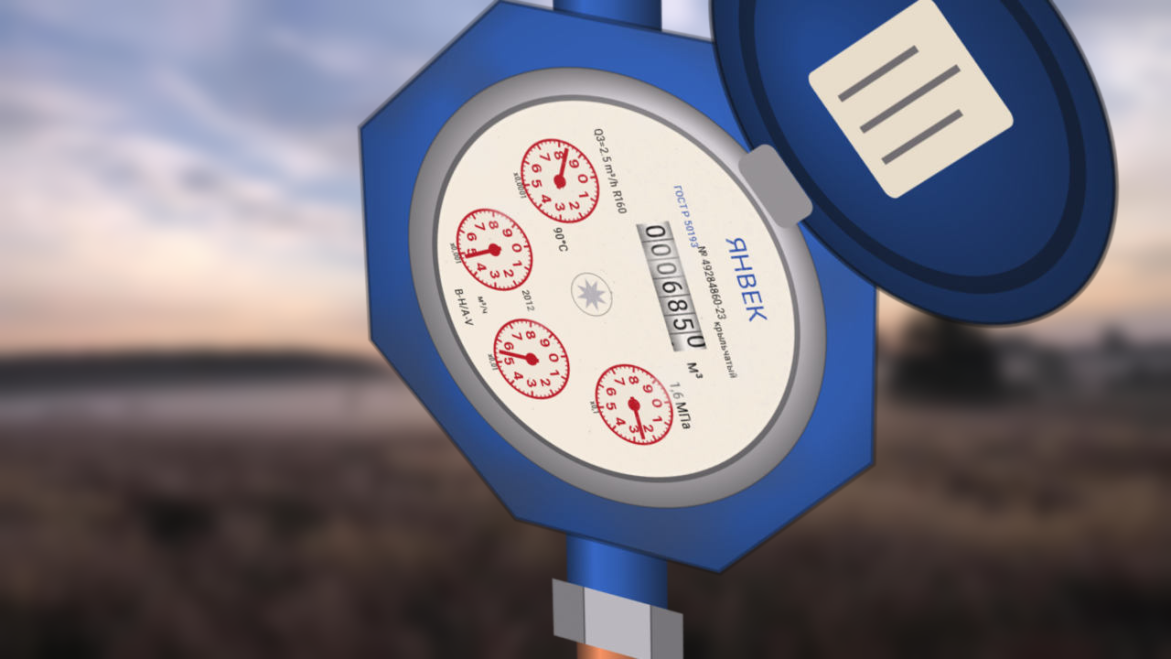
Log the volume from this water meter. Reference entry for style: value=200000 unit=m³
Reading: value=6850.2548 unit=m³
